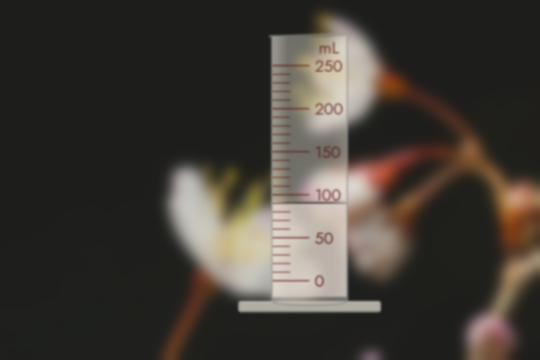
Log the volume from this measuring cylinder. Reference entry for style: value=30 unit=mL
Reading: value=90 unit=mL
